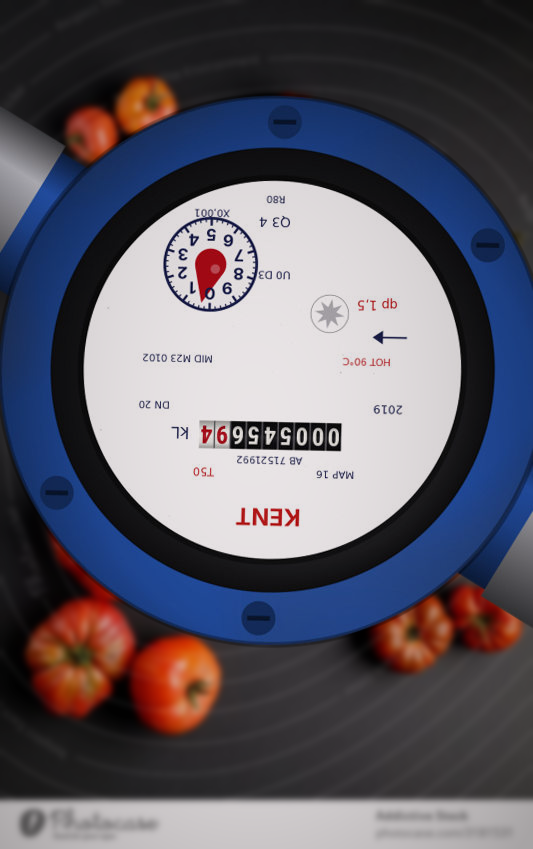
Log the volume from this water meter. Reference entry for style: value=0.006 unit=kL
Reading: value=5456.940 unit=kL
